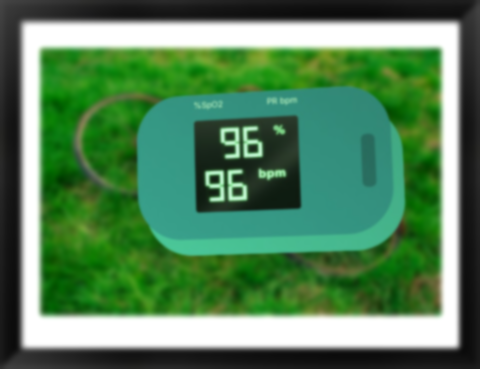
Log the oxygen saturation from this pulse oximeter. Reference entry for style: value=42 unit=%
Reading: value=96 unit=%
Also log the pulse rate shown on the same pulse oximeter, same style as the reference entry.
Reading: value=96 unit=bpm
